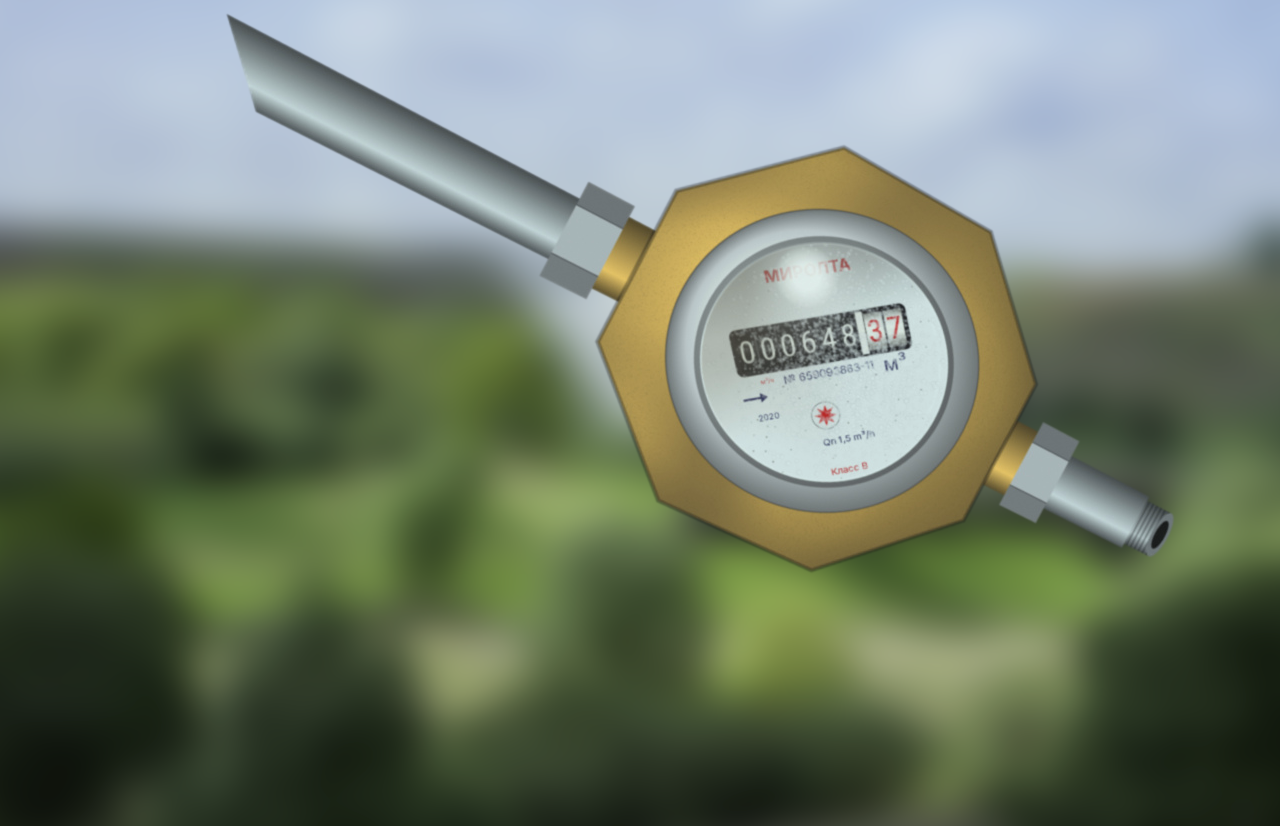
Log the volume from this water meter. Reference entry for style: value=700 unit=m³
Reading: value=648.37 unit=m³
